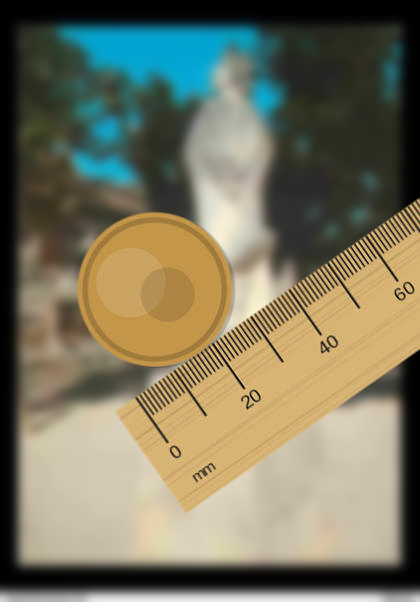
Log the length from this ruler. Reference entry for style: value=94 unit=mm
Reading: value=33 unit=mm
